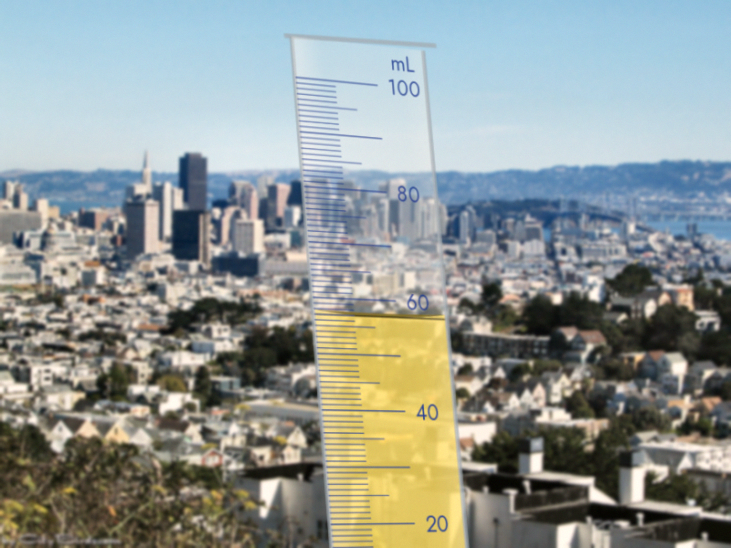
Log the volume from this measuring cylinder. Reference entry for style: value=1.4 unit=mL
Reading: value=57 unit=mL
